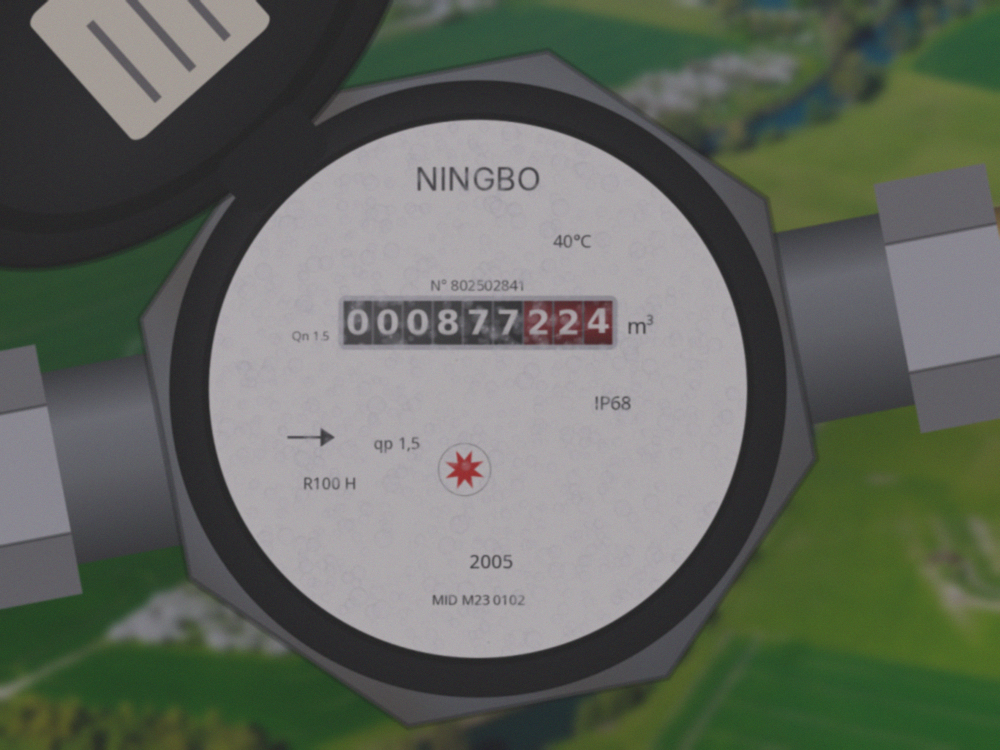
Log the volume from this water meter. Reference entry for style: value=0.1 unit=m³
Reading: value=877.224 unit=m³
